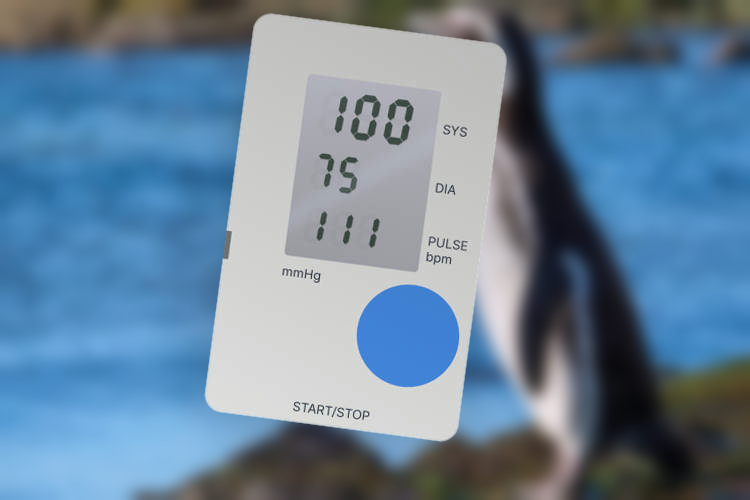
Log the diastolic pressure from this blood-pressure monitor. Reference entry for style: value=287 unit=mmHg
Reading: value=75 unit=mmHg
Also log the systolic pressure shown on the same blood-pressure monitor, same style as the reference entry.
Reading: value=100 unit=mmHg
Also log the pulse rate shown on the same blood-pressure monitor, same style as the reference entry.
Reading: value=111 unit=bpm
